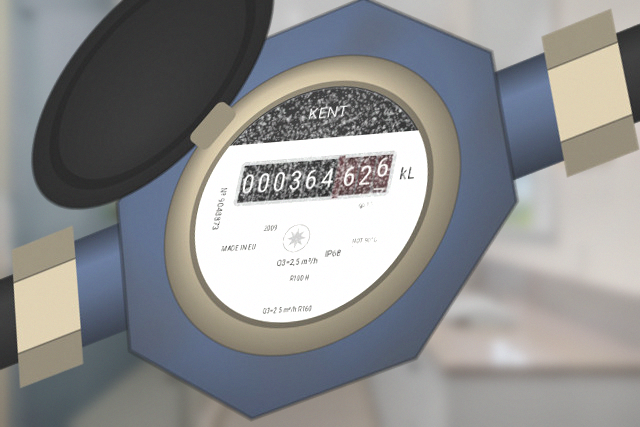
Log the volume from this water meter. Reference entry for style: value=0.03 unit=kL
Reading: value=364.626 unit=kL
